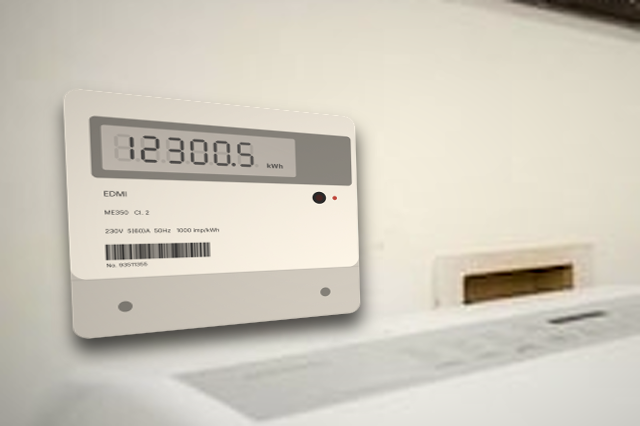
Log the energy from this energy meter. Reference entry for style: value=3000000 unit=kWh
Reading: value=12300.5 unit=kWh
